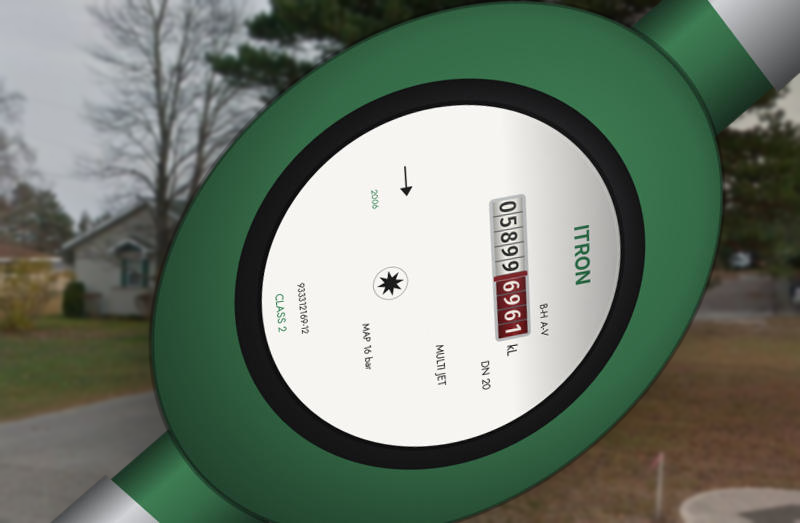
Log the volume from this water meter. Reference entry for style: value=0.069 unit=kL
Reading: value=5899.6961 unit=kL
